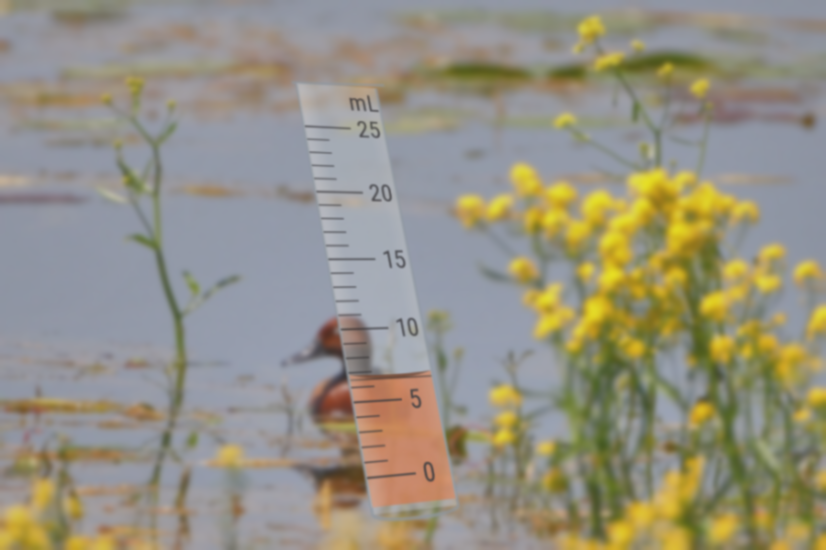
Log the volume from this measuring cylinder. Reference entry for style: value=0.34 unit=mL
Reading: value=6.5 unit=mL
